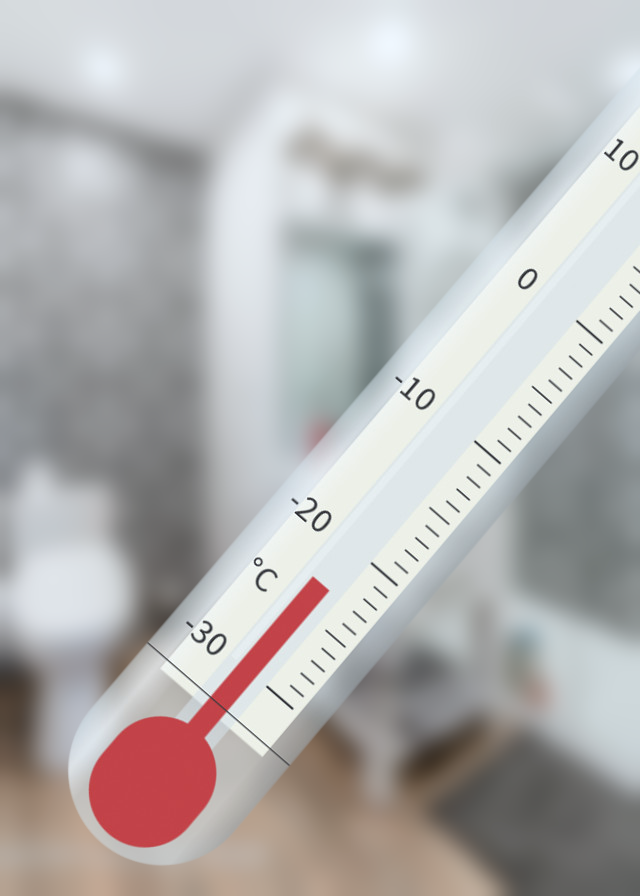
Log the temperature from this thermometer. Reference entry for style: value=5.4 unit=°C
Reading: value=-23 unit=°C
